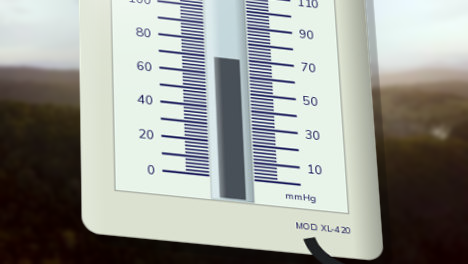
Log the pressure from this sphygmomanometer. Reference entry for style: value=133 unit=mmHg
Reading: value=70 unit=mmHg
